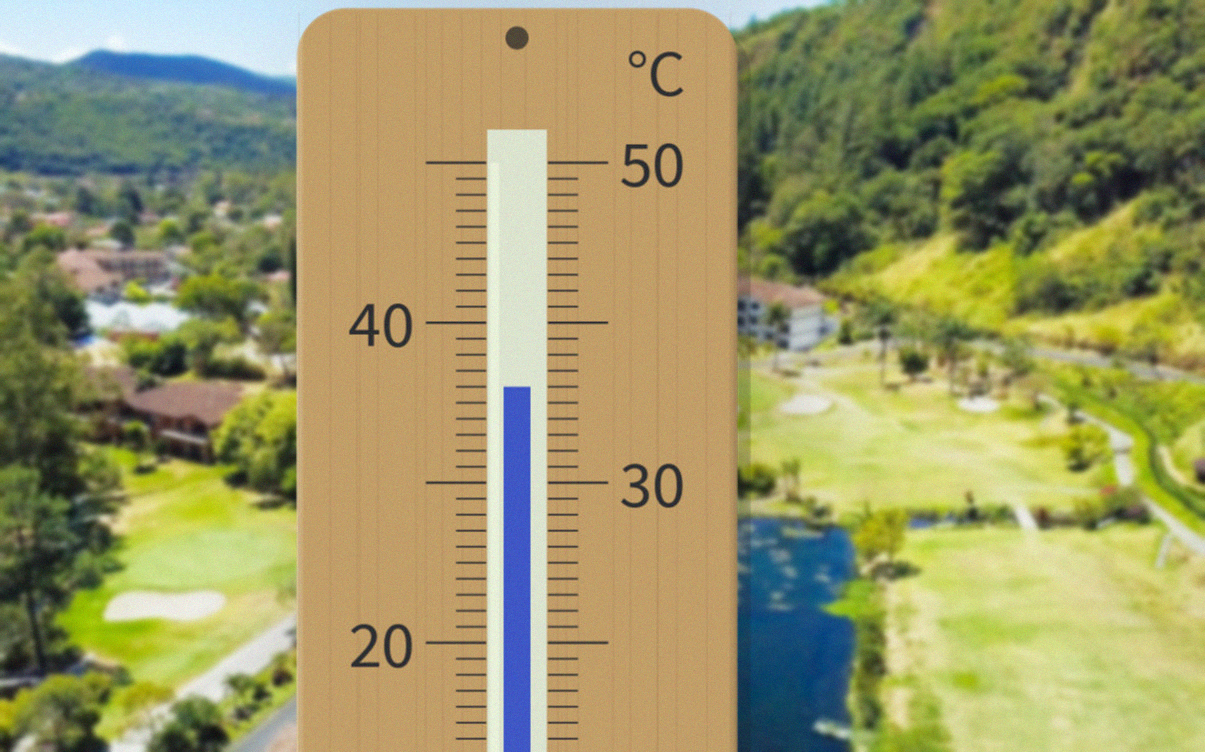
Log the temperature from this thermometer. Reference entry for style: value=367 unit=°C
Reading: value=36 unit=°C
